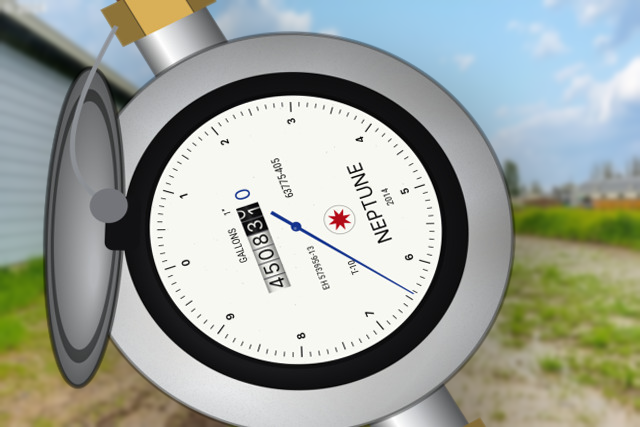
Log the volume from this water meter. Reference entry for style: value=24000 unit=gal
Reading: value=4508306.4 unit=gal
